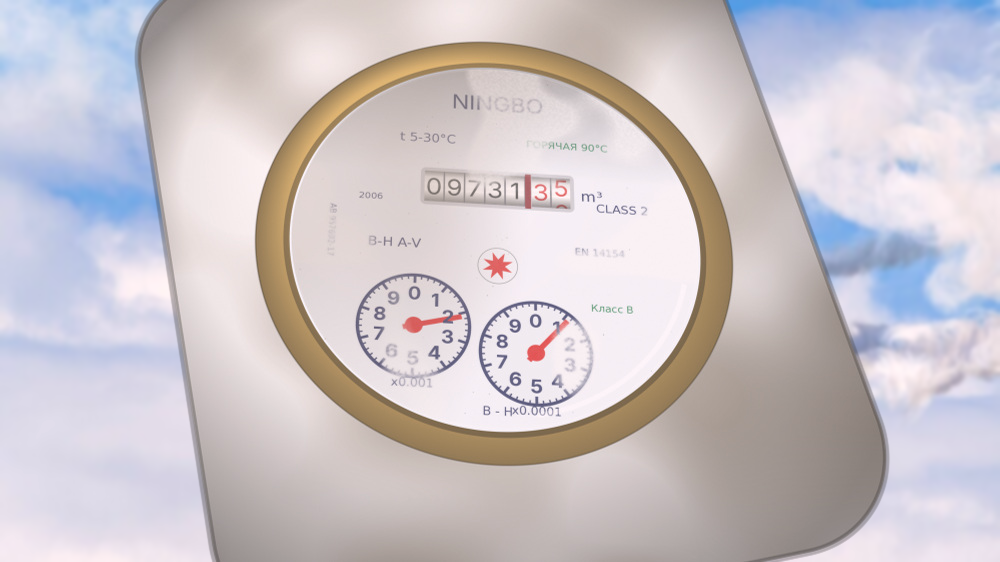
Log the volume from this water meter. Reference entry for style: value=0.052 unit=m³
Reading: value=9731.3521 unit=m³
